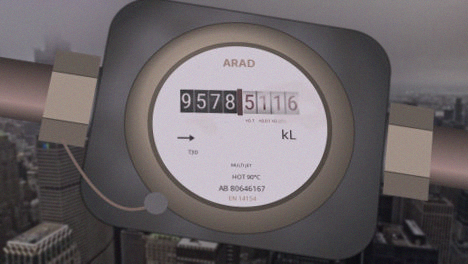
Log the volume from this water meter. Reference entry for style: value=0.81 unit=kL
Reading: value=9578.5116 unit=kL
